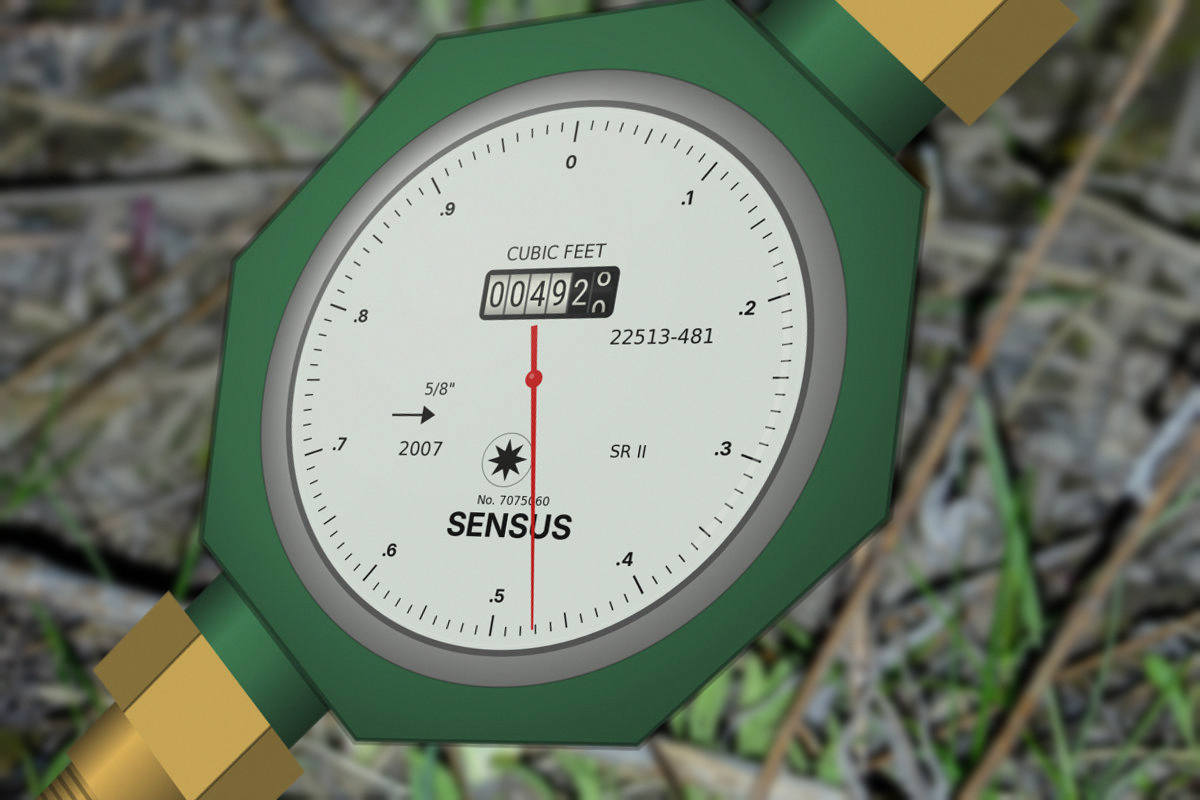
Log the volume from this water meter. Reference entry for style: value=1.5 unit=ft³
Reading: value=4928.47 unit=ft³
